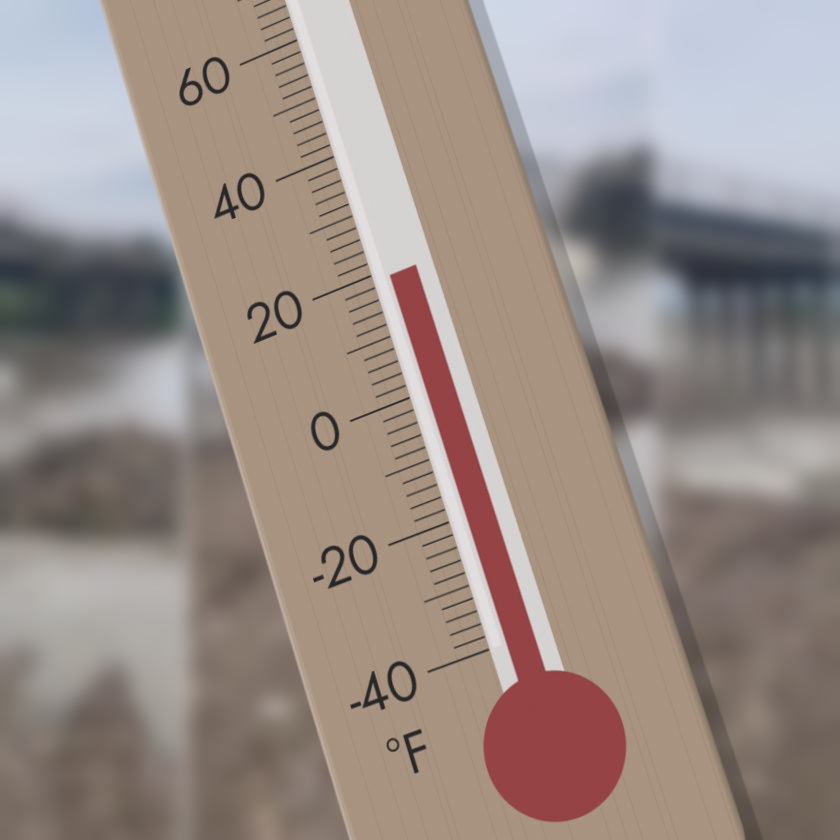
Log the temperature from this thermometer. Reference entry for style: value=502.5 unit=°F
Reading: value=19 unit=°F
